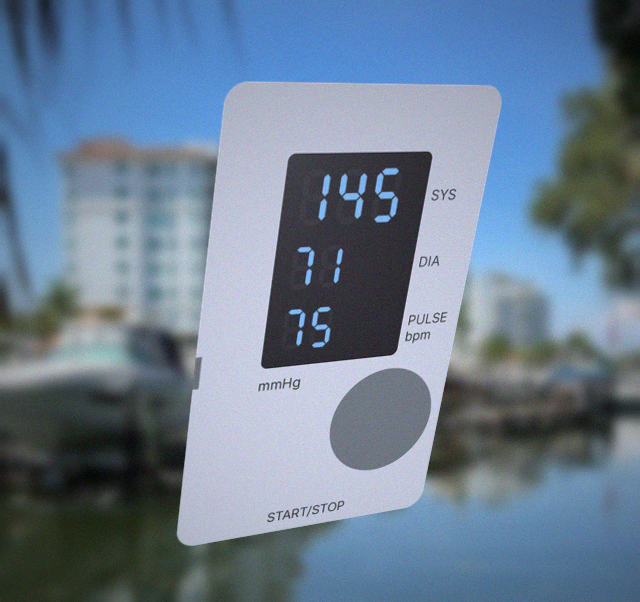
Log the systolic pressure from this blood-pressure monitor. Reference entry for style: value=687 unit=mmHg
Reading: value=145 unit=mmHg
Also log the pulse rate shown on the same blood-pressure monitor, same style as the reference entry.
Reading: value=75 unit=bpm
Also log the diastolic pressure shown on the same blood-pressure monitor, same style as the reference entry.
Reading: value=71 unit=mmHg
